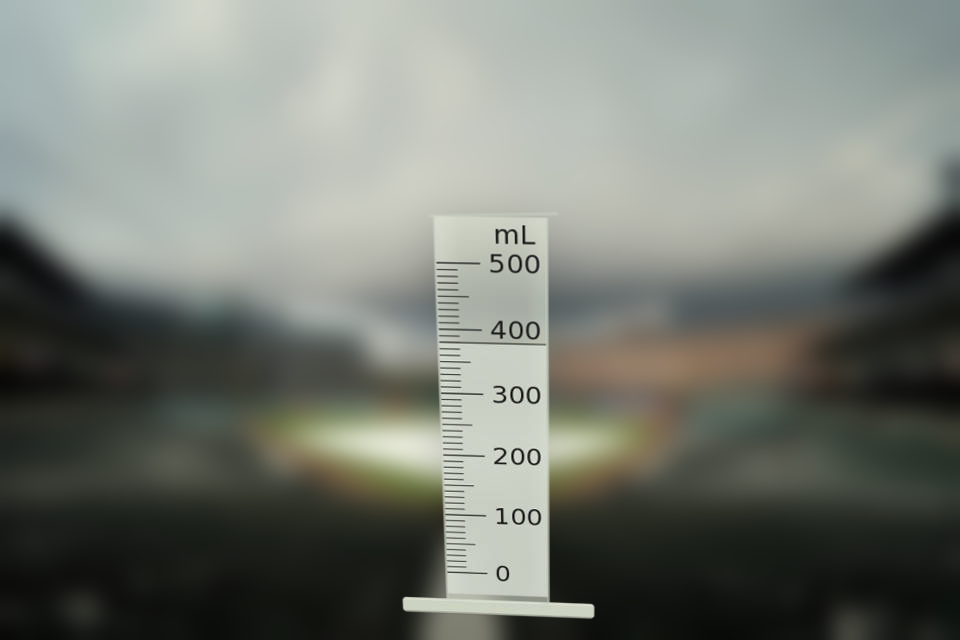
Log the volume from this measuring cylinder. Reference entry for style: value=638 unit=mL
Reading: value=380 unit=mL
